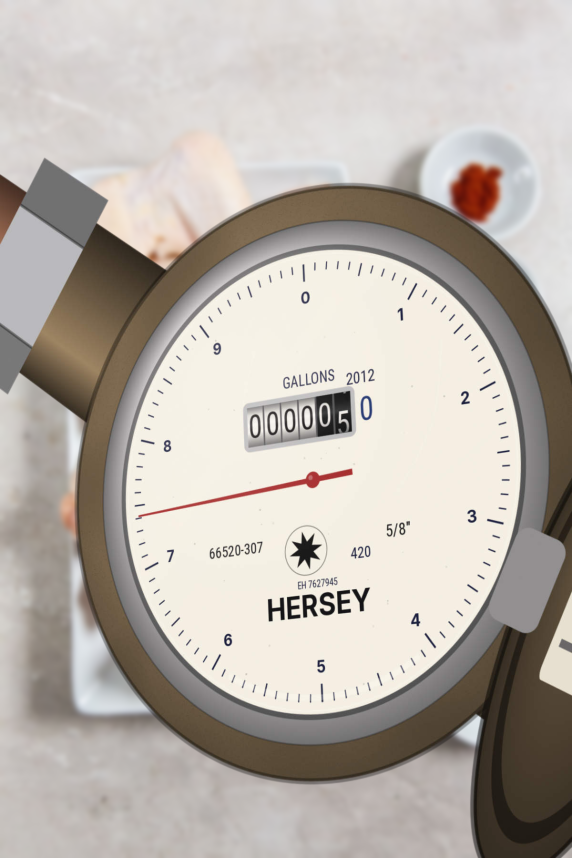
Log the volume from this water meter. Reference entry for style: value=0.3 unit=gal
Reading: value=47.4 unit=gal
